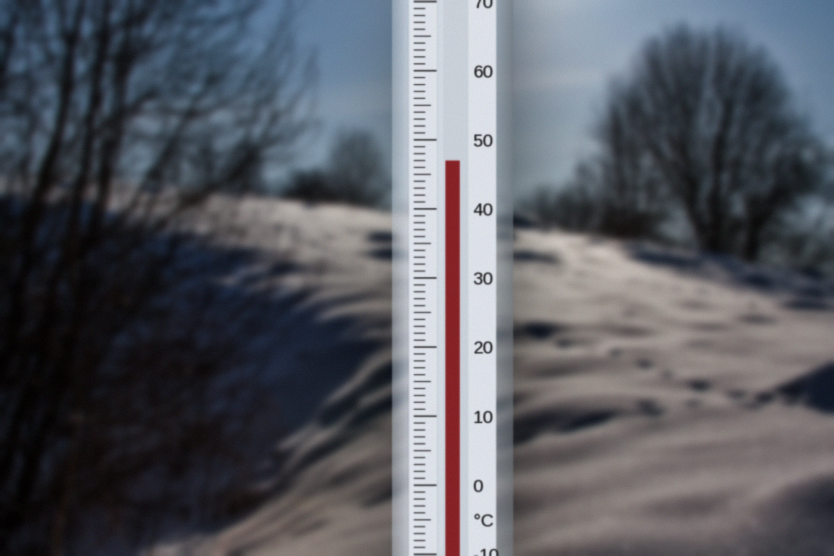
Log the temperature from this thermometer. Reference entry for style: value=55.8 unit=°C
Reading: value=47 unit=°C
